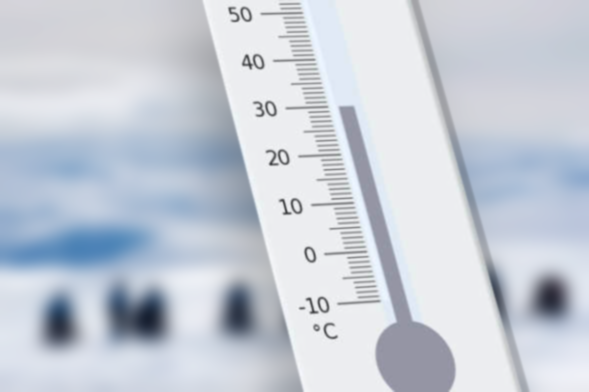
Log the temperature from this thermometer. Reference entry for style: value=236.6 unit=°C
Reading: value=30 unit=°C
